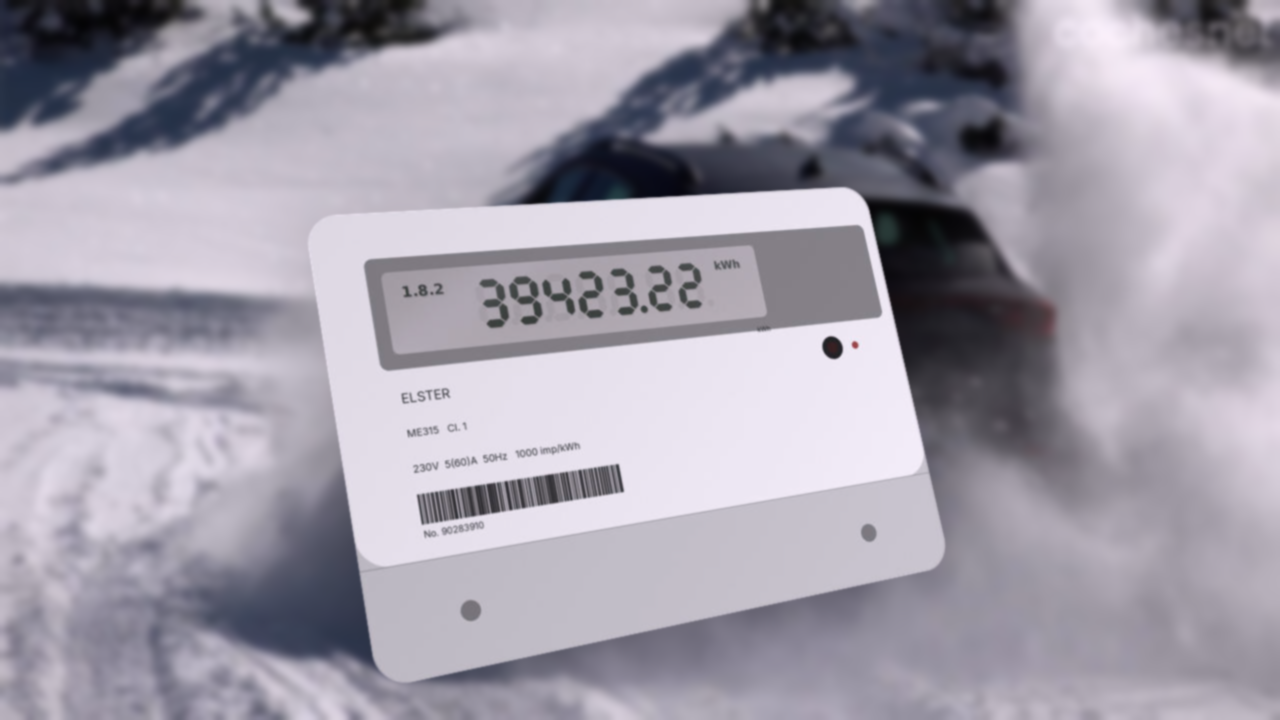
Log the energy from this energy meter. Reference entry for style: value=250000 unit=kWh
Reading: value=39423.22 unit=kWh
